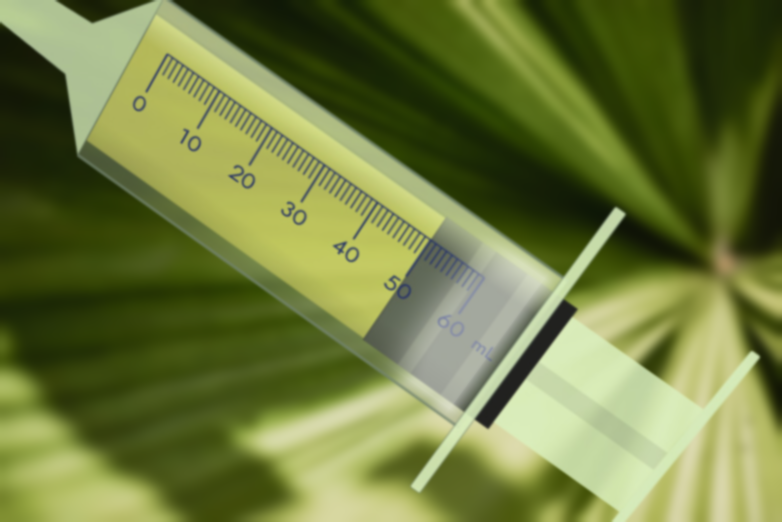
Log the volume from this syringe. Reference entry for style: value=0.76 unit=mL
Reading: value=50 unit=mL
